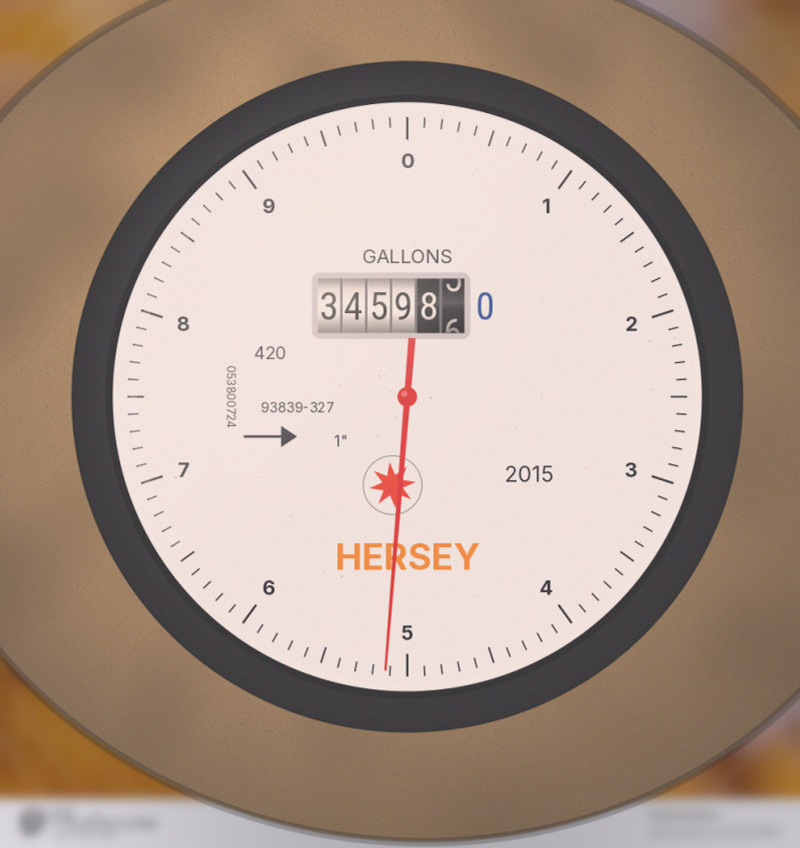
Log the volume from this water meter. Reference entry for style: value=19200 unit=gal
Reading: value=3459855.1 unit=gal
